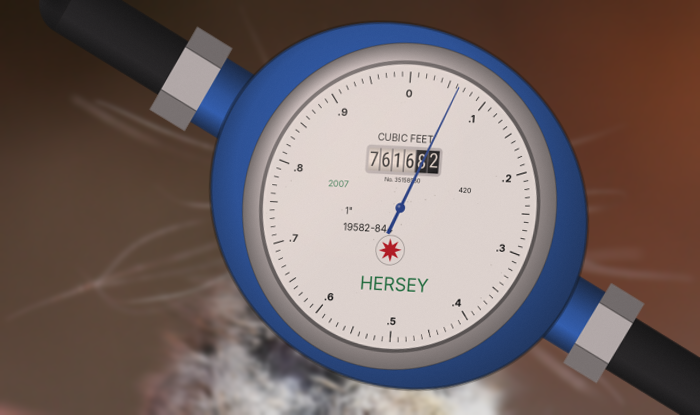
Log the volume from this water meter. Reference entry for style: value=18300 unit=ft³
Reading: value=761682.06 unit=ft³
